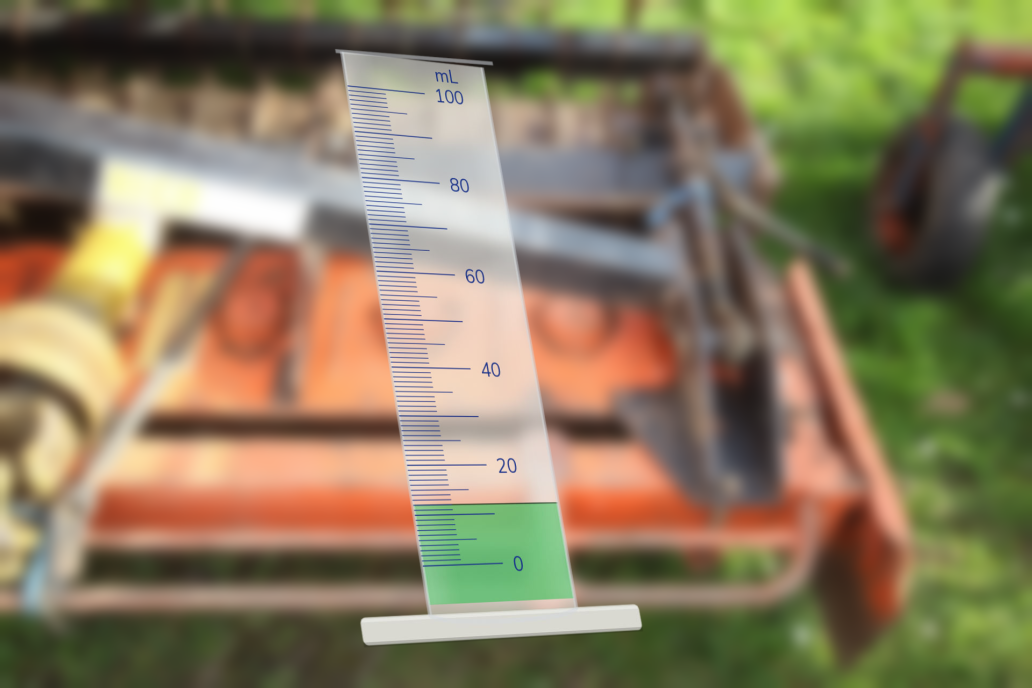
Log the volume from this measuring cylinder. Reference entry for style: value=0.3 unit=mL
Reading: value=12 unit=mL
